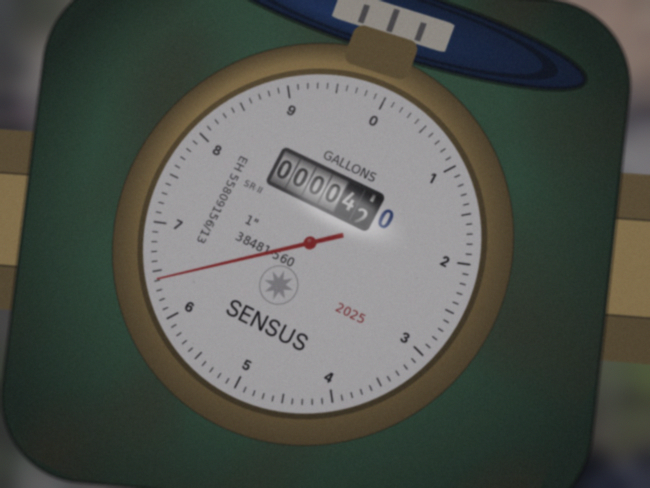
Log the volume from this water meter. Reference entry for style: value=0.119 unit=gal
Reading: value=416.4 unit=gal
